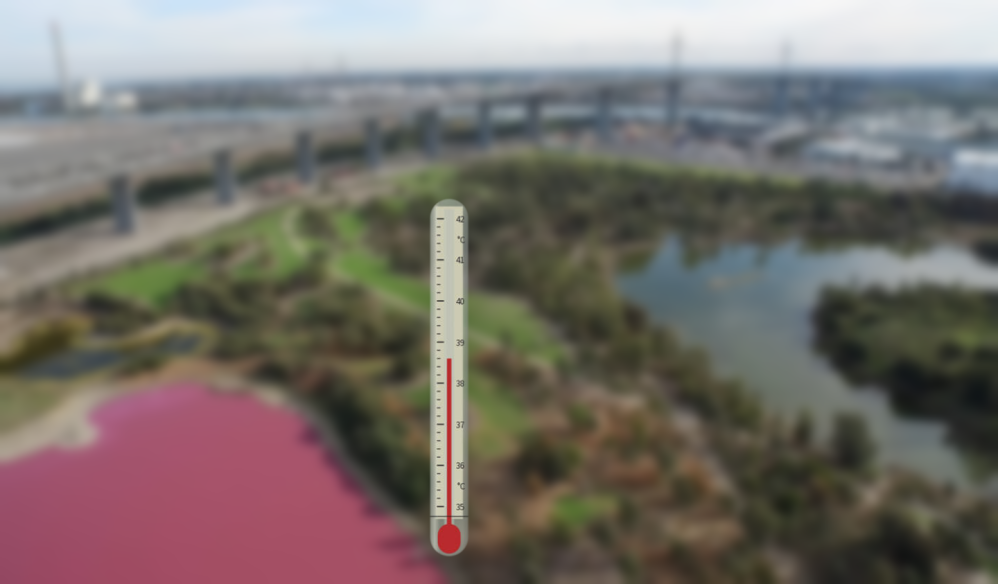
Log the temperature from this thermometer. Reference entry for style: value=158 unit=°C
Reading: value=38.6 unit=°C
